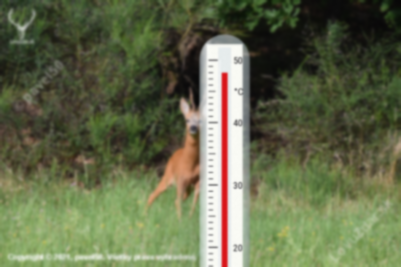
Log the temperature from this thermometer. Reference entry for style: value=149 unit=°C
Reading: value=48 unit=°C
